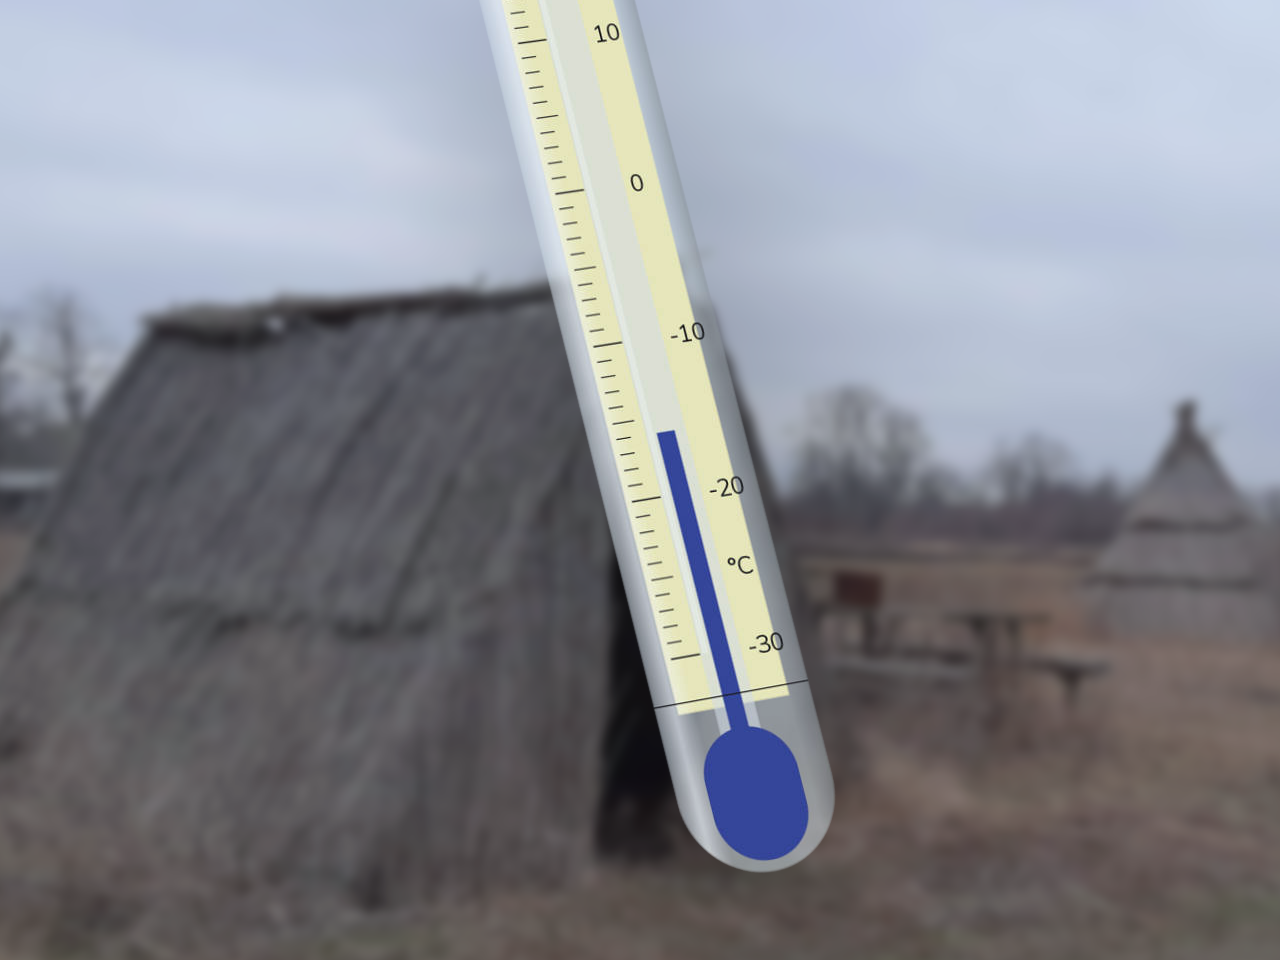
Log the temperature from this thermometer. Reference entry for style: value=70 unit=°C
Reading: value=-16 unit=°C
